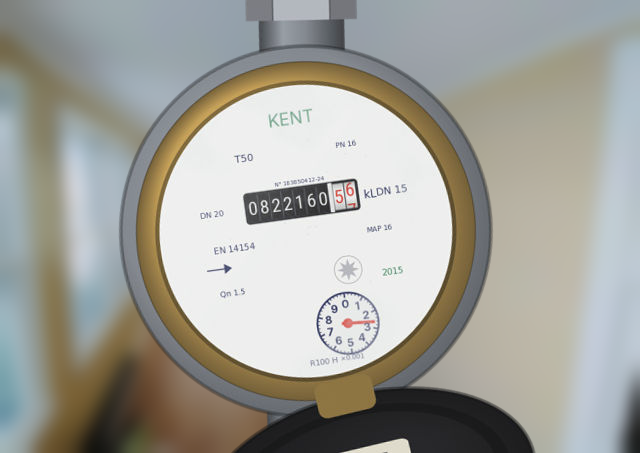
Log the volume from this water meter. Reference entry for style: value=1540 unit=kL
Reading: value=822160.562 unit=kL
